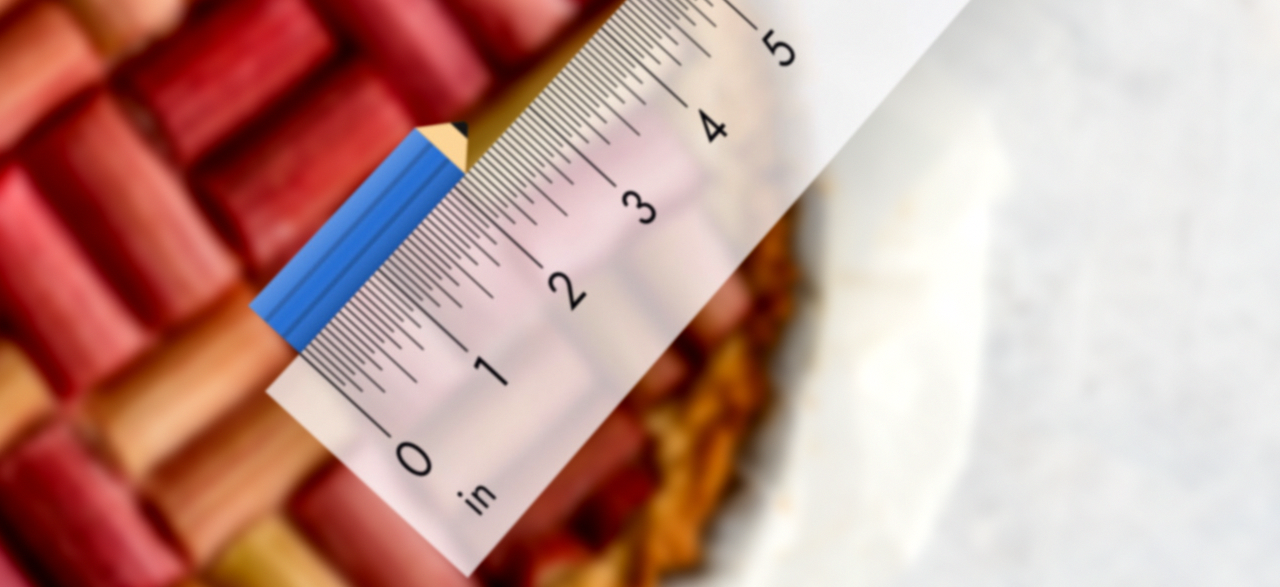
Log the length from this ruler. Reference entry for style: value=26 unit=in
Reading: value=2.5 unit=in
